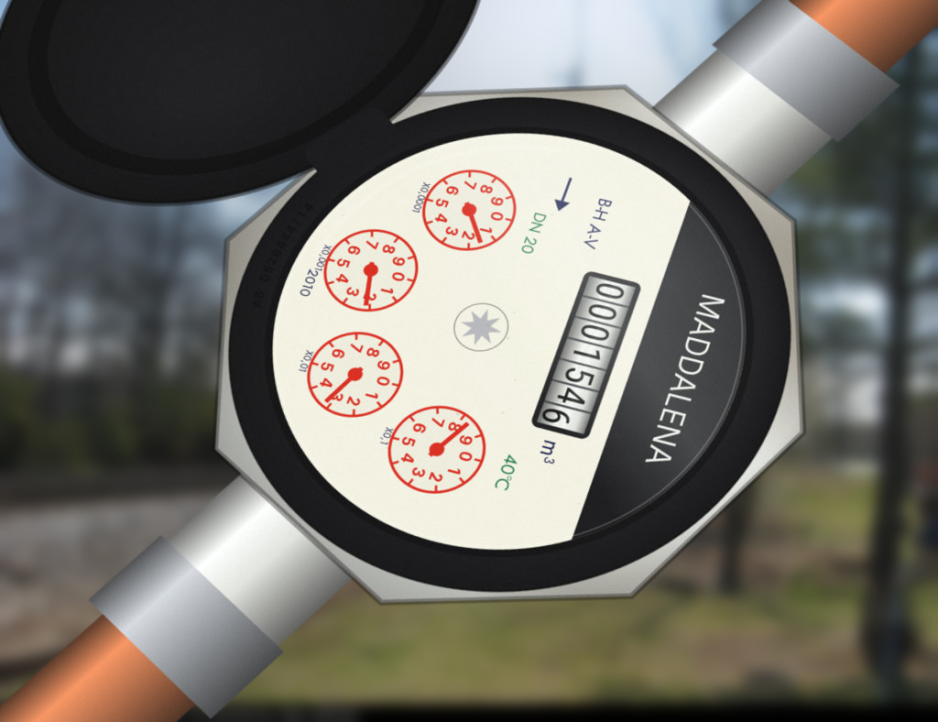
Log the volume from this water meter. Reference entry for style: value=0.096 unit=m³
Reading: value=1545.8321 unit=m³
